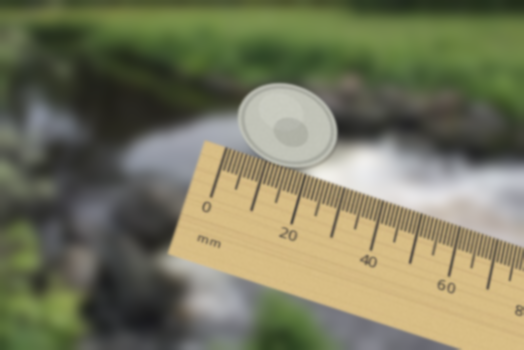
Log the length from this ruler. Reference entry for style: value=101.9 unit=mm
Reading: value=25 unit=mm
